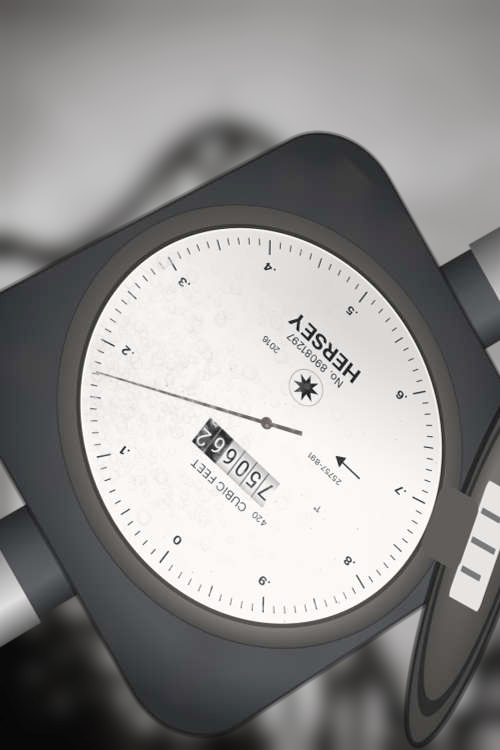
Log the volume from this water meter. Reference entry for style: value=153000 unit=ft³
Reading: value=750662.17 unit=ft³
